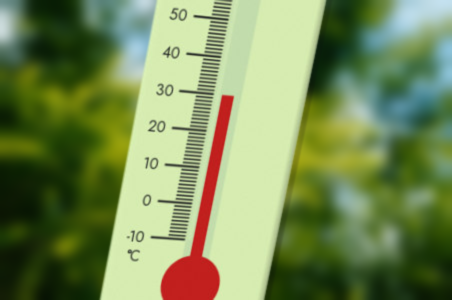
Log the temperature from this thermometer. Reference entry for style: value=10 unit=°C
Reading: value=30 unit=°C
